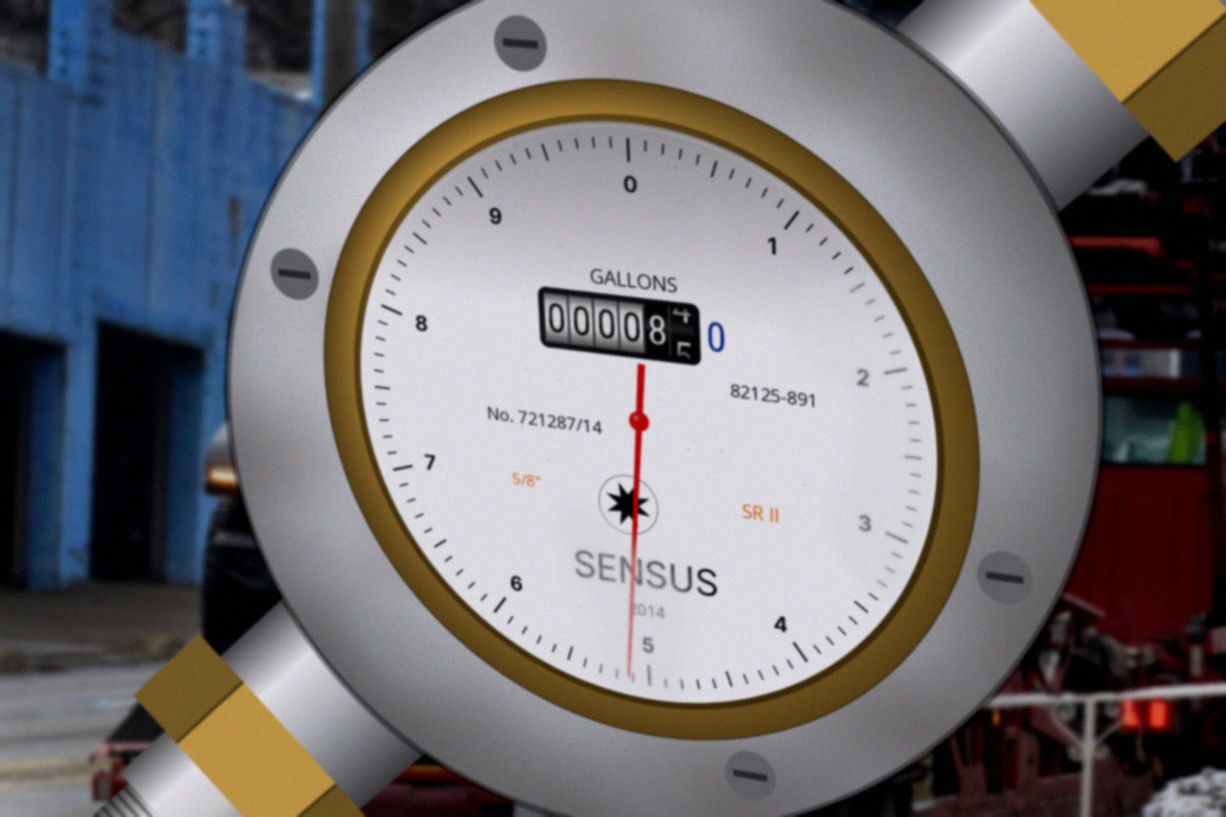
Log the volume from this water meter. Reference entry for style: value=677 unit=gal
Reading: value=845.1 unit=gal
